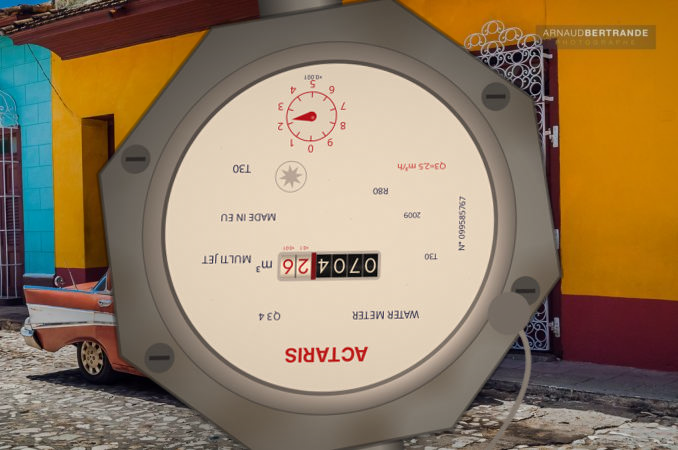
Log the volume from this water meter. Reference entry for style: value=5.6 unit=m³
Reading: value=704.262 unit=m³
